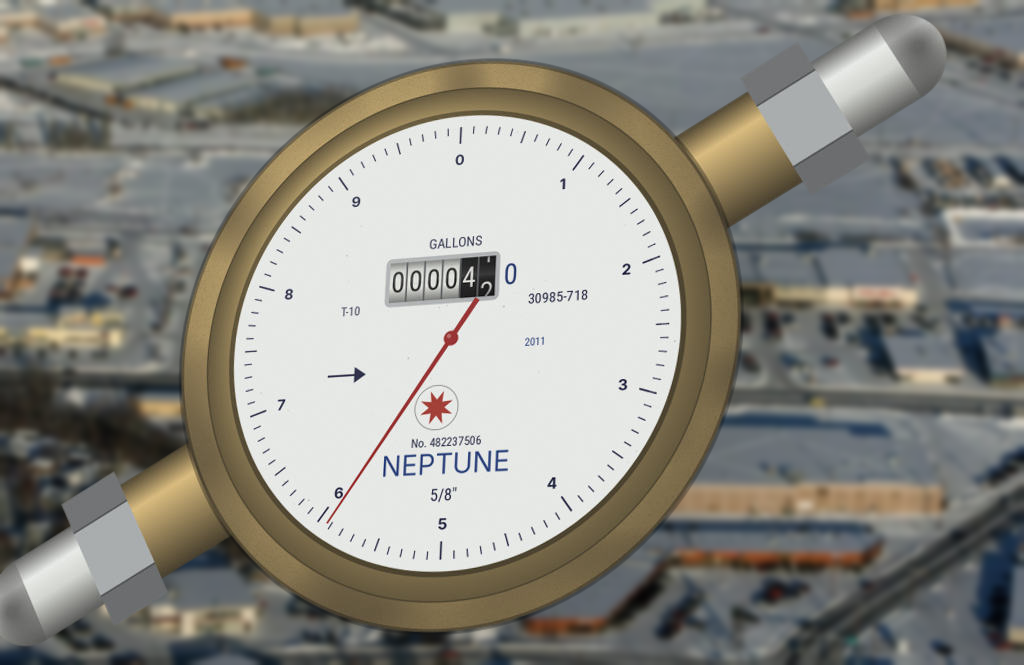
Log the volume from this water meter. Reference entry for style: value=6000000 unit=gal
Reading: value=415.9 unit=gal
